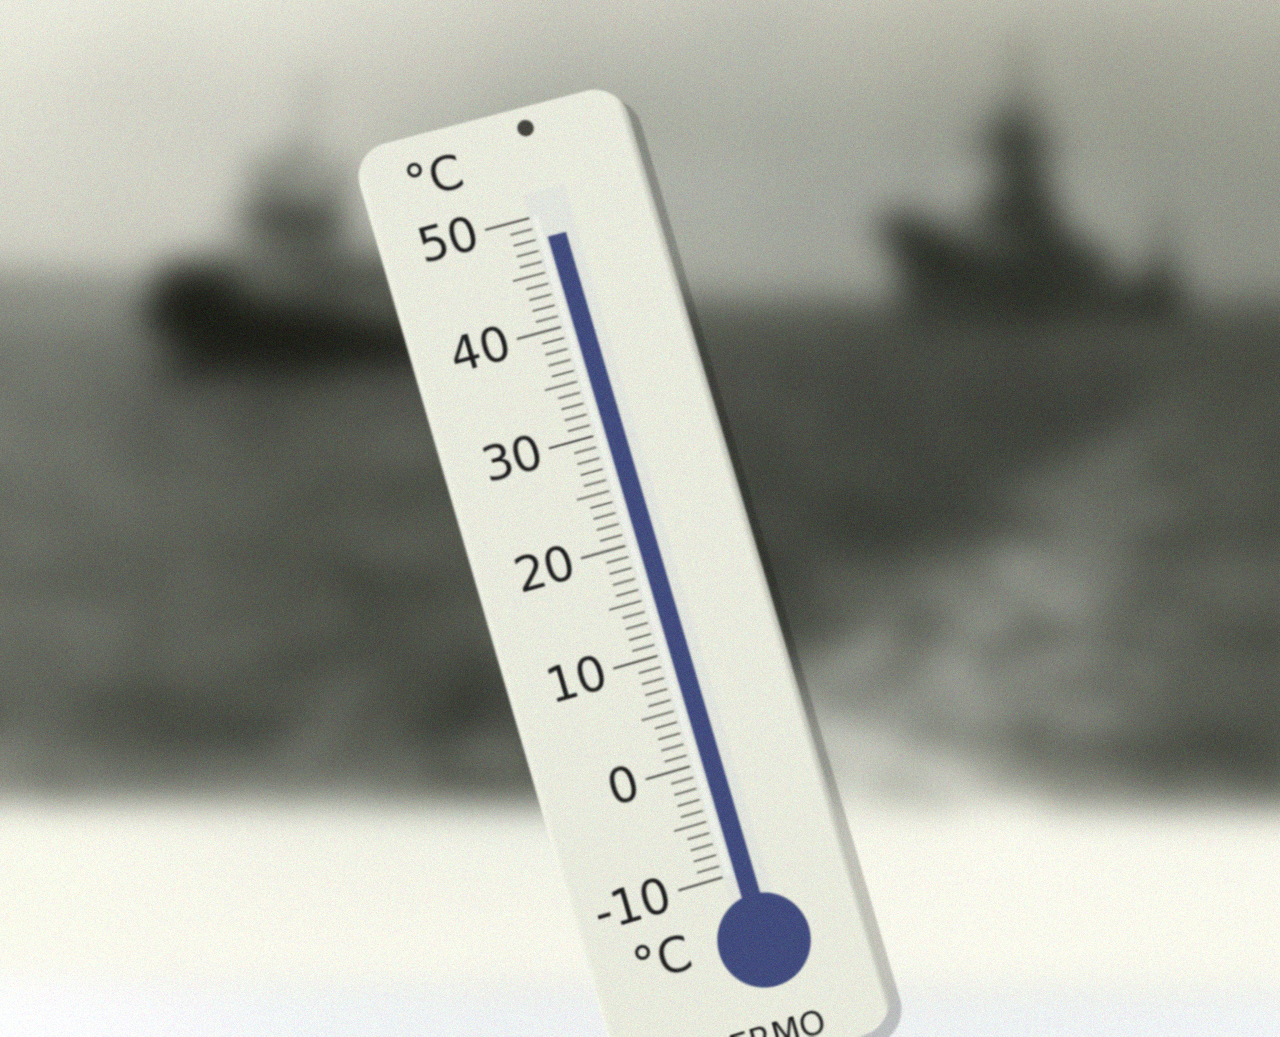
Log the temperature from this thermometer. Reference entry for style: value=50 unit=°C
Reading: value=48 unit=°C
